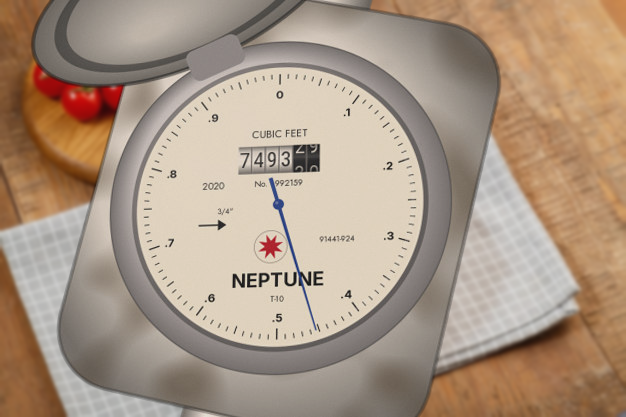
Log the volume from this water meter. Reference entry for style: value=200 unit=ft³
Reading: value=749329.45 unit=ft³
